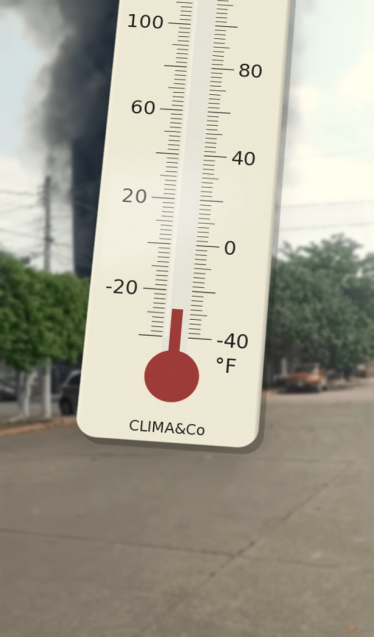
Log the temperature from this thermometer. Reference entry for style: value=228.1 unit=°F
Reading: value=-28 unit=°F
